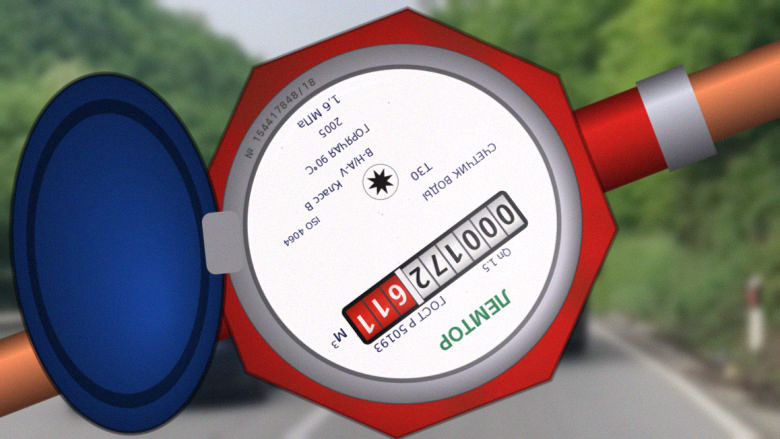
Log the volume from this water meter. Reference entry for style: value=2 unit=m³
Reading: value=172.611 unit=m³
